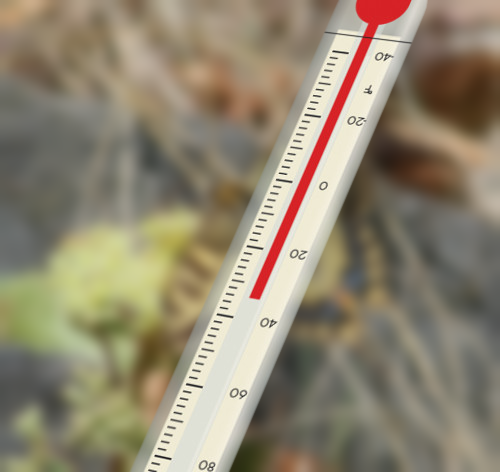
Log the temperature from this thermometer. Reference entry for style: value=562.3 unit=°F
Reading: value=34 unit=°F
